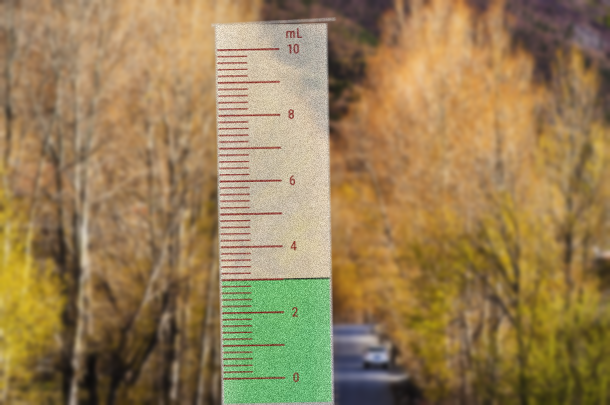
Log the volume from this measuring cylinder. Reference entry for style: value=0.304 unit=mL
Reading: value=3 unit=mL
